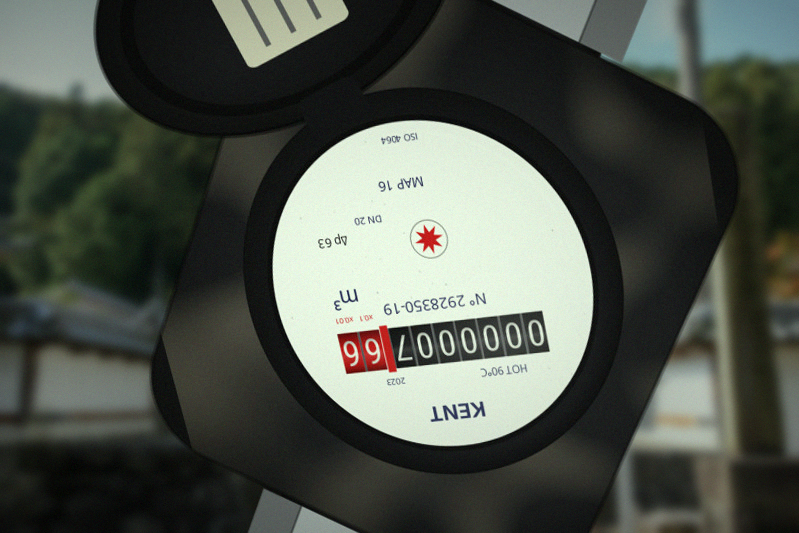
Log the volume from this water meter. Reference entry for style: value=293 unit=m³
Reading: value=7.66 unit=m³
